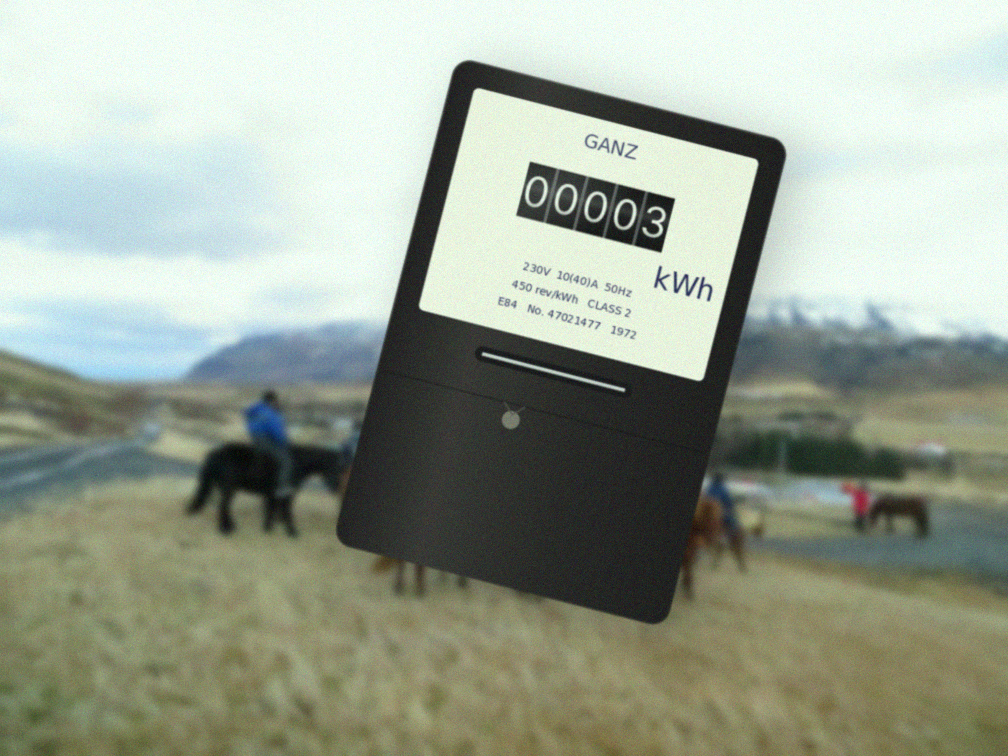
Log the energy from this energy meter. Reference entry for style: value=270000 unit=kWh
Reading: value=3 unit=kWh
